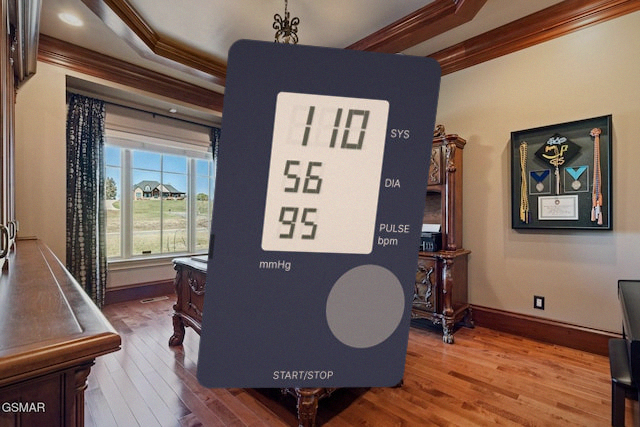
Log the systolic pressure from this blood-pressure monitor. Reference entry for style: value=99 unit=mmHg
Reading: value=110 unit=mmHg
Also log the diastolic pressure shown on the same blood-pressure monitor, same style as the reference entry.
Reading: value=56 unit=mmHg
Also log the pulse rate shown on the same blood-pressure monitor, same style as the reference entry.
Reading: value=95 unit=bpm
